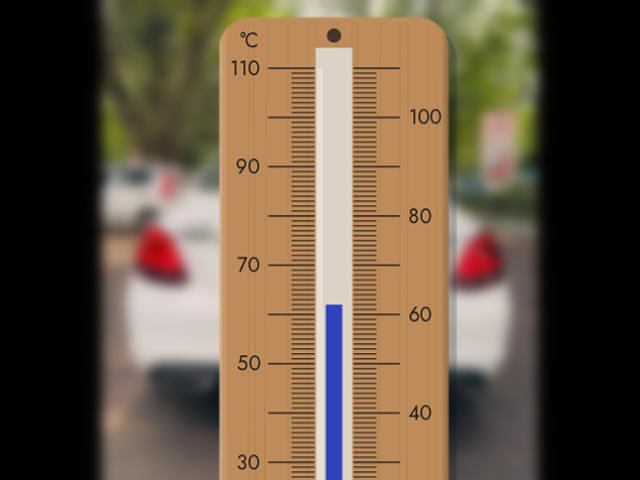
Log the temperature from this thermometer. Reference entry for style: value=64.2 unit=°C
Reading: value=62 unit=°C
